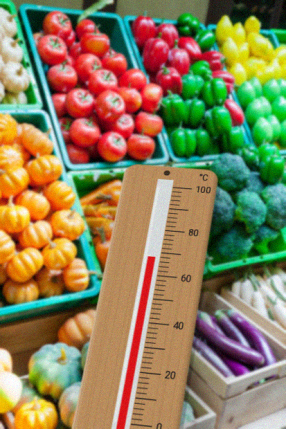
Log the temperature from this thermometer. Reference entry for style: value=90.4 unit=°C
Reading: value=68 unit=°C
